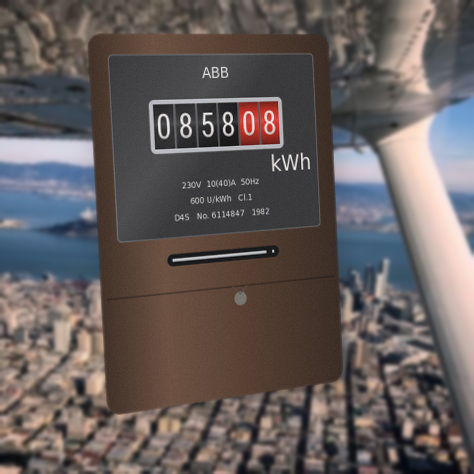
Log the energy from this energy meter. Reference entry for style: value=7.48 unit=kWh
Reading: value=858.08 unit=kWh
